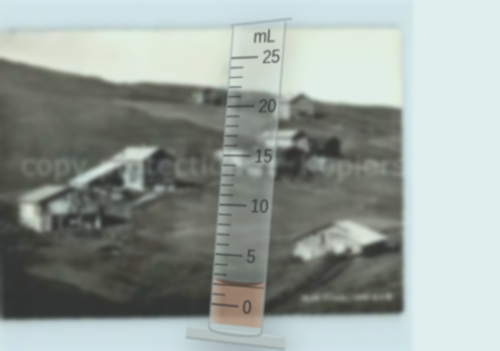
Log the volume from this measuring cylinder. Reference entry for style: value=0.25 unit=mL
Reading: value=2 unit=mL
